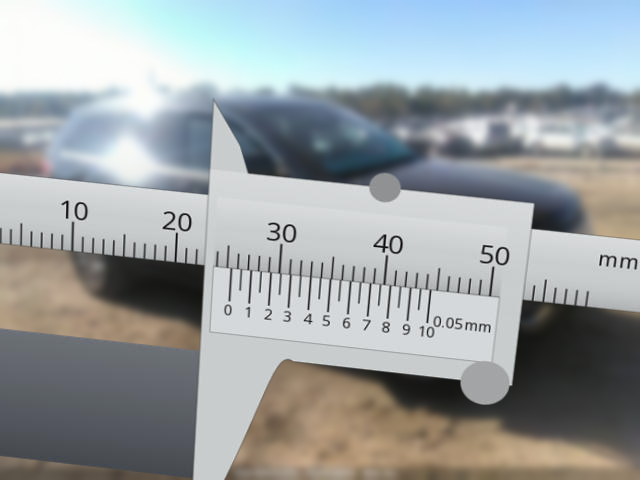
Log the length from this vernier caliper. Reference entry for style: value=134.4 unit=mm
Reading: value=25.4 unit=mm
